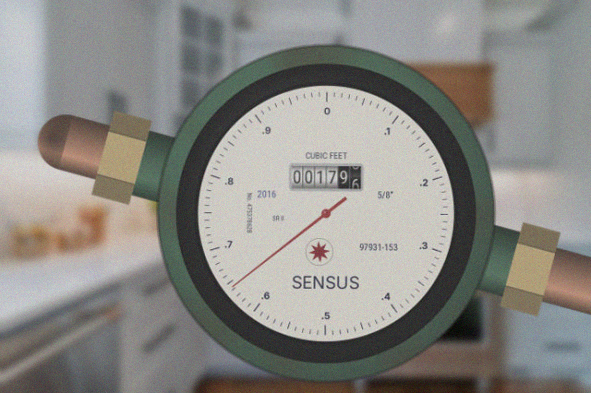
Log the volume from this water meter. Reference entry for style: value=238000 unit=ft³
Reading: value=1795.64 unit=ft³
